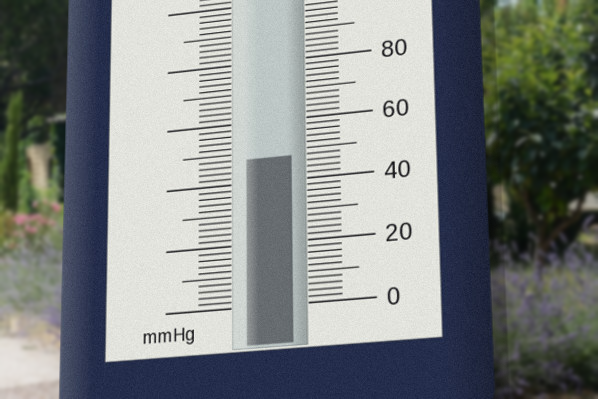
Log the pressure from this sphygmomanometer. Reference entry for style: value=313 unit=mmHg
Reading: value=48 unit=mmHg
